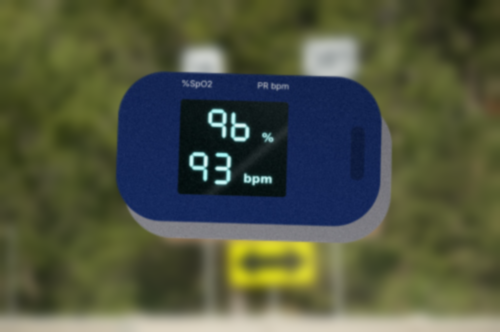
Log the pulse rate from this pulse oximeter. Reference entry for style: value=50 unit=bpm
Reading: value=93 unit=bpm
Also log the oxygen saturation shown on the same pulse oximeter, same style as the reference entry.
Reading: value=96 unit=%
